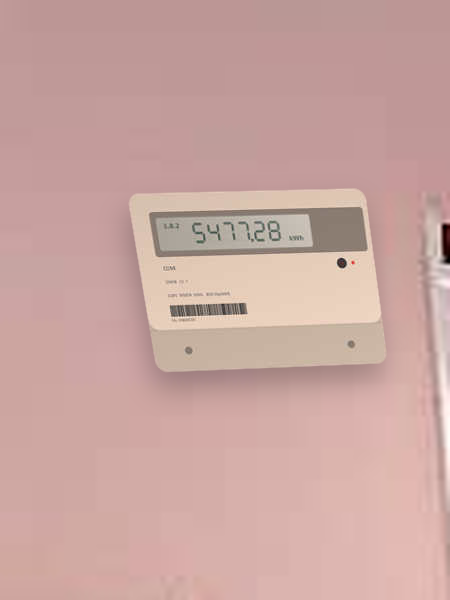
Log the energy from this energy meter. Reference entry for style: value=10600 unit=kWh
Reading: value=5477.28 unit=kWh
